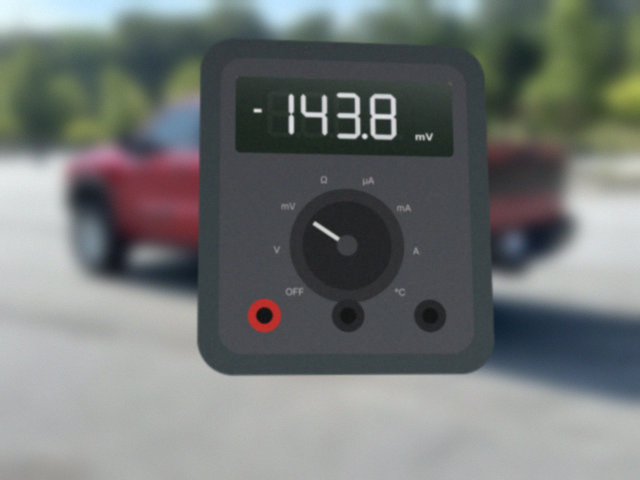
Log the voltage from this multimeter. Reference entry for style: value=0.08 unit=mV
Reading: value=-143.8 unit=mV
